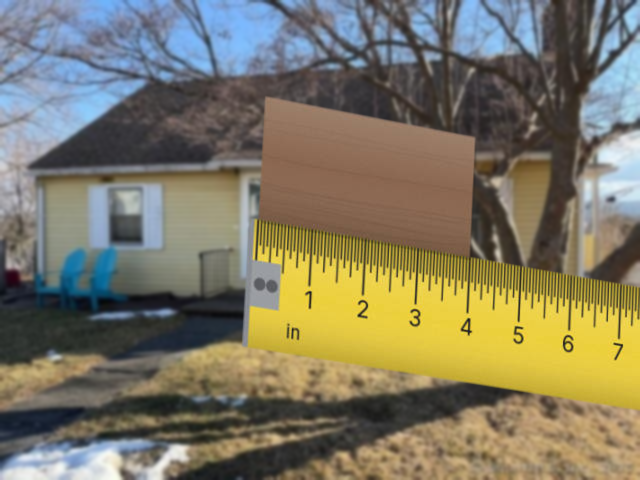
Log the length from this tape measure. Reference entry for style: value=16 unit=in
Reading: value=4 unit=in
